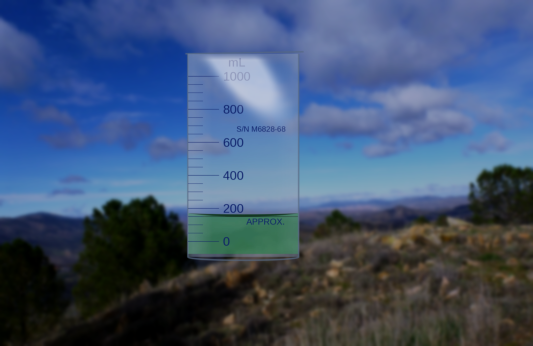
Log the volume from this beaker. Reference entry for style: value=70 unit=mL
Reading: value=150 unit=mL
